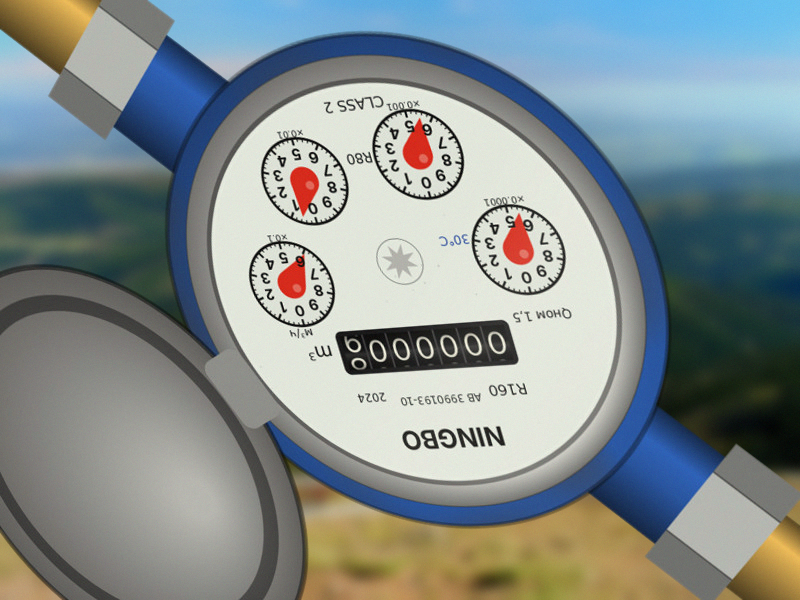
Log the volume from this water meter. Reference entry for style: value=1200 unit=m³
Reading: value=8.6055 unit=m³
